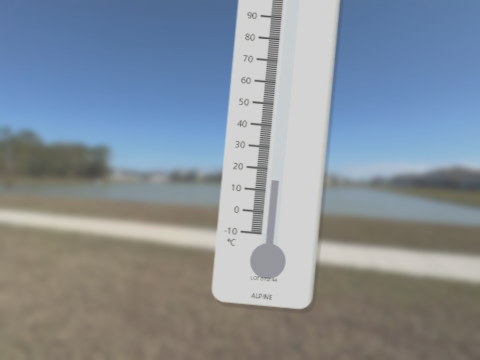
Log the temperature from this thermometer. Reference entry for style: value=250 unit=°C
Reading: value=15 unit=°C
